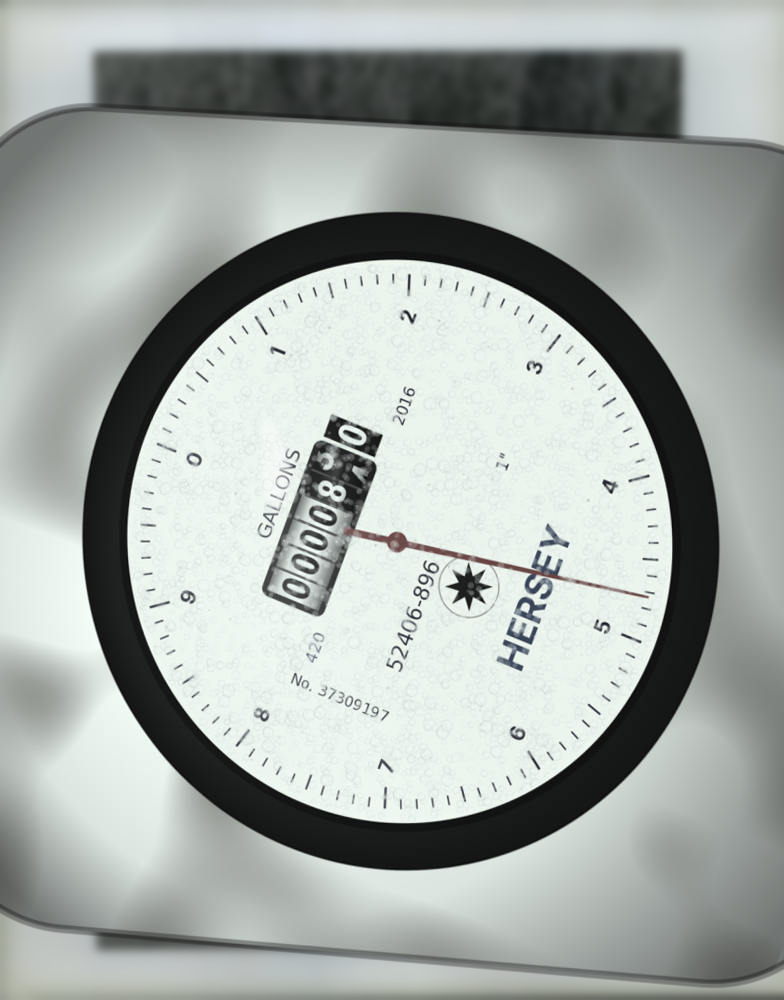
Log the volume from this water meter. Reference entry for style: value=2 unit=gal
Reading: value=834.7 unit=gal
